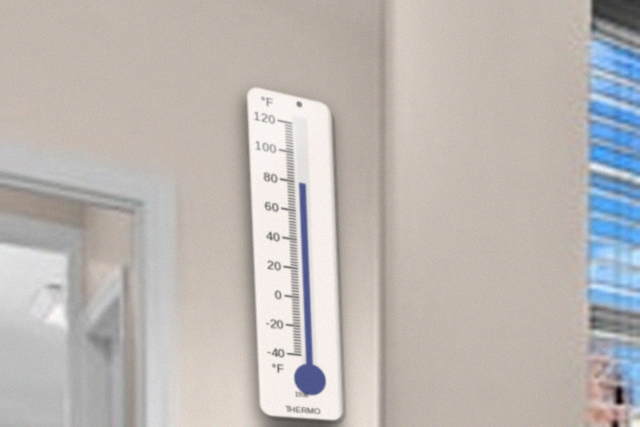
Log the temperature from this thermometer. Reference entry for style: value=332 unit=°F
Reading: value=80 unit=°F
